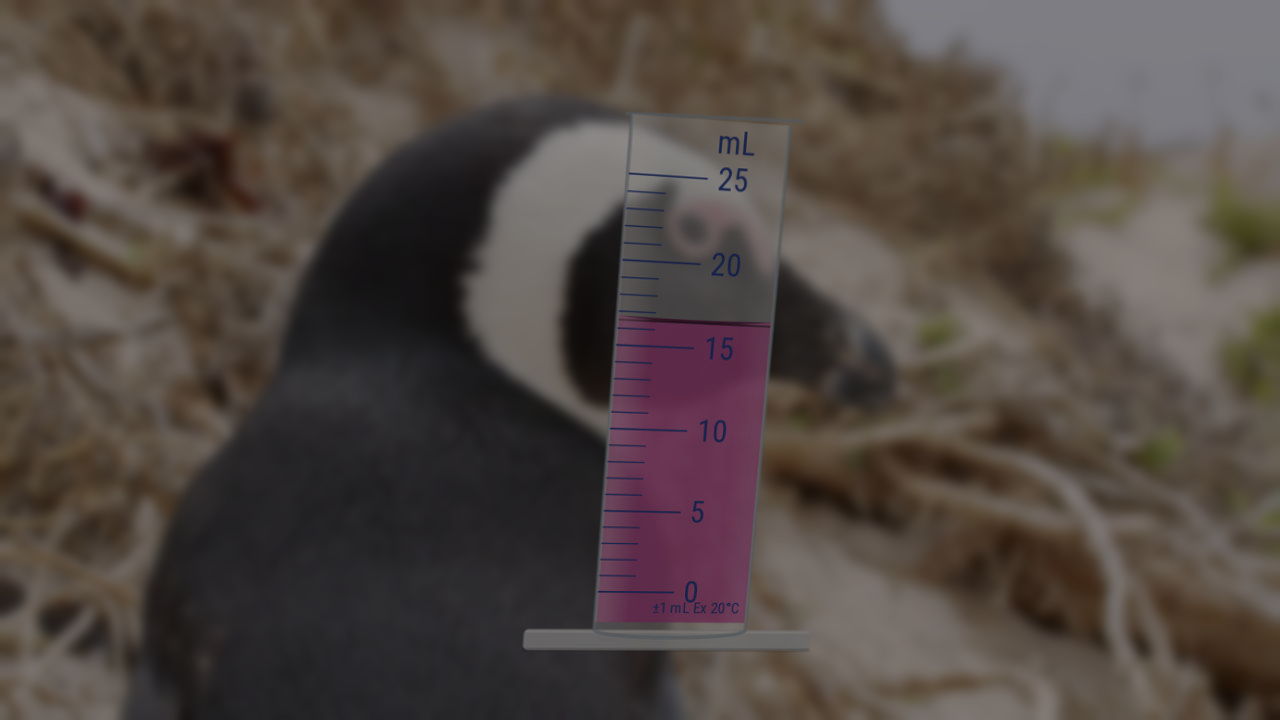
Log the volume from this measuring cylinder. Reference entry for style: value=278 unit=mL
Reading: value=16.5 unit=mL
